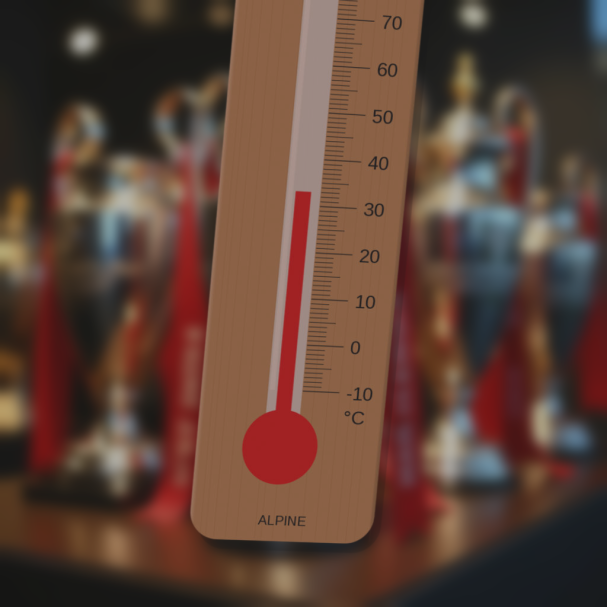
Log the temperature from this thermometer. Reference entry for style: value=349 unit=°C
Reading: value=33 unit=°C
